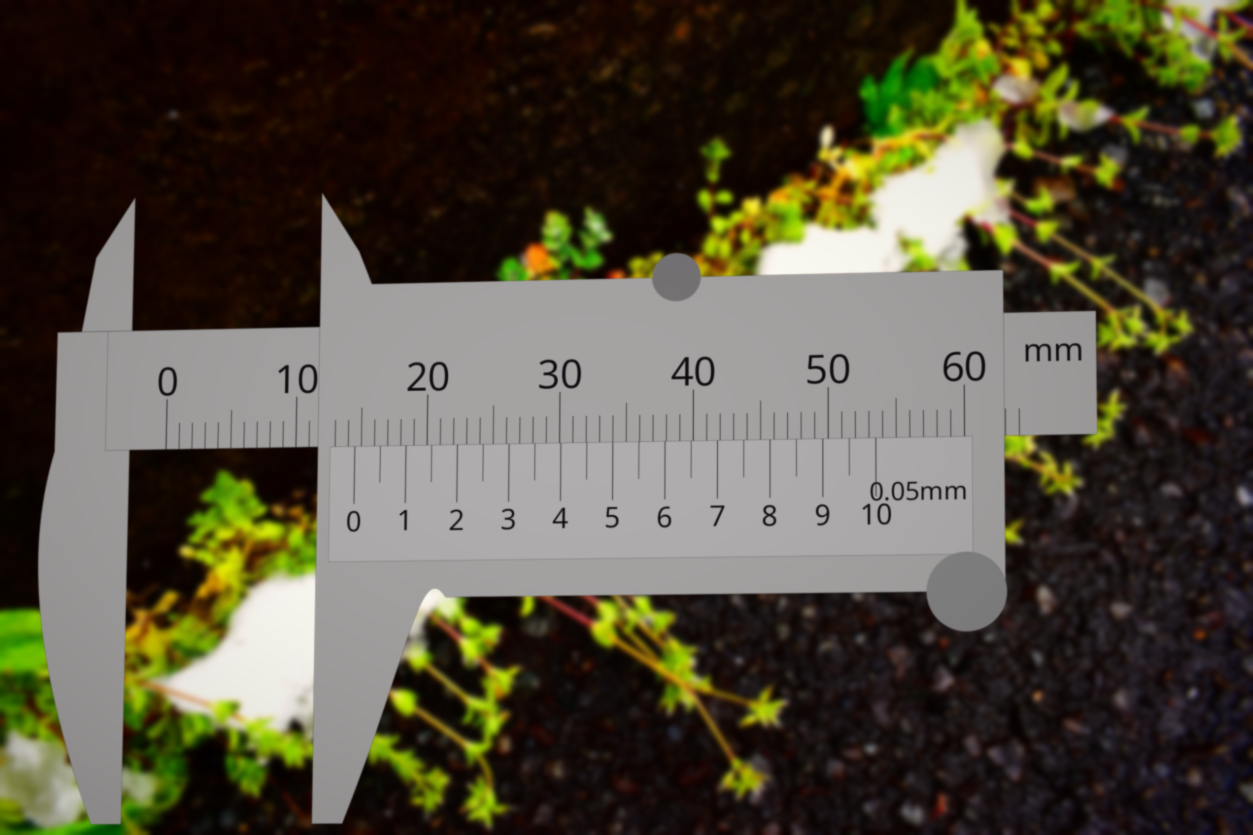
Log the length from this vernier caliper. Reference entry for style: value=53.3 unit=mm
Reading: value=14.5 unit=mm
